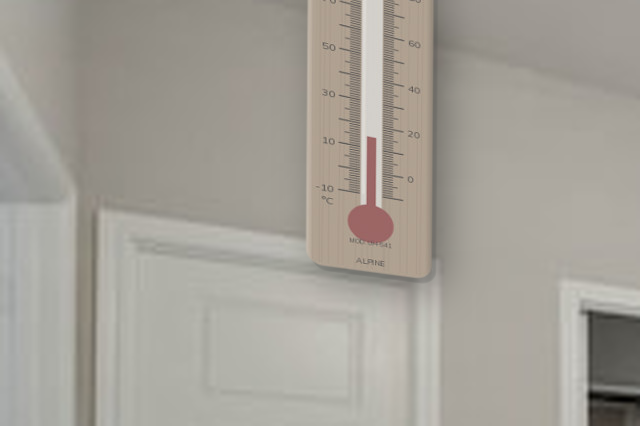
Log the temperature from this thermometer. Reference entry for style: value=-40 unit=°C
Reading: value=15 unit=°C
